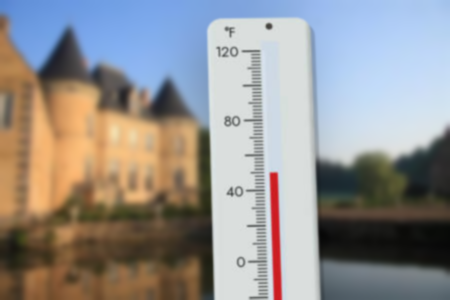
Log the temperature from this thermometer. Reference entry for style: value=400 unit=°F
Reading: value=50 unit=°F
